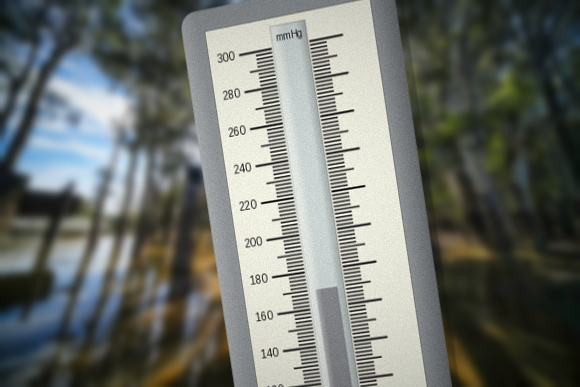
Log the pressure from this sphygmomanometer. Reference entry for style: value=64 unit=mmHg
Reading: value=170 unit=mmHg
